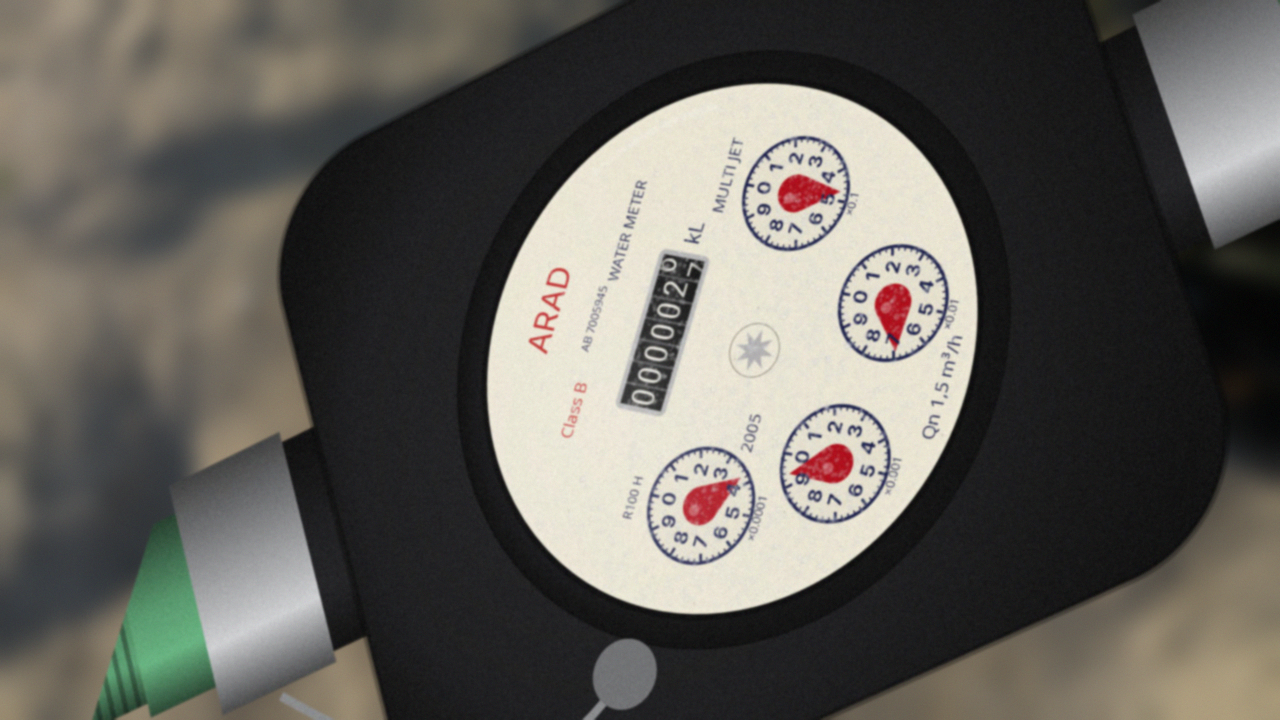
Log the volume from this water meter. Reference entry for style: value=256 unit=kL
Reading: value=26.4693 unit=kL
